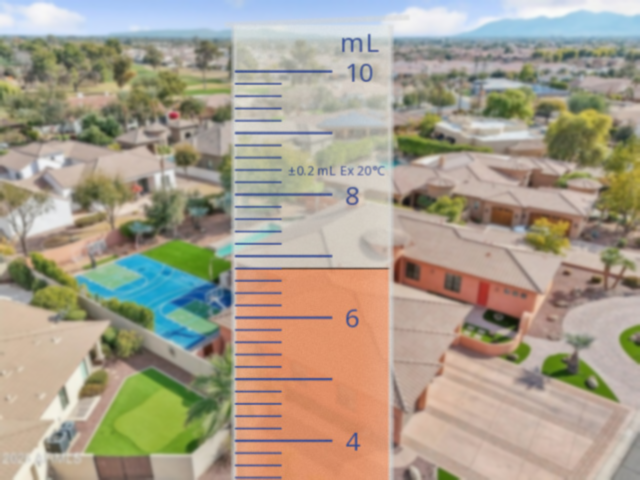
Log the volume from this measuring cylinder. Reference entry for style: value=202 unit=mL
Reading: value=6.8 unit=mL
